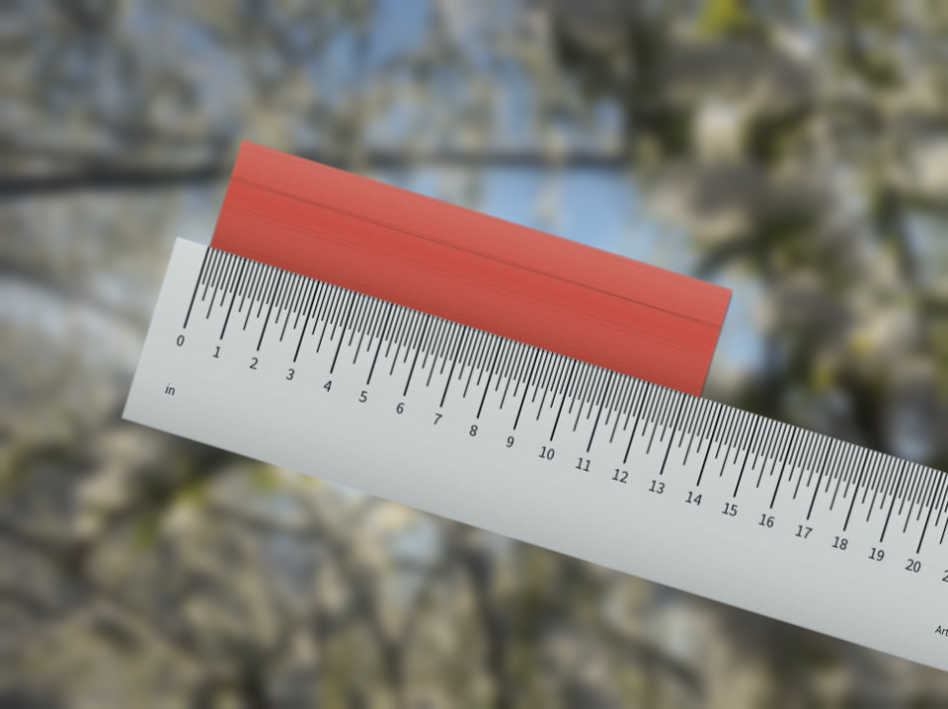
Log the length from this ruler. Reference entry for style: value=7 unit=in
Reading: value=13.375 unit=in
